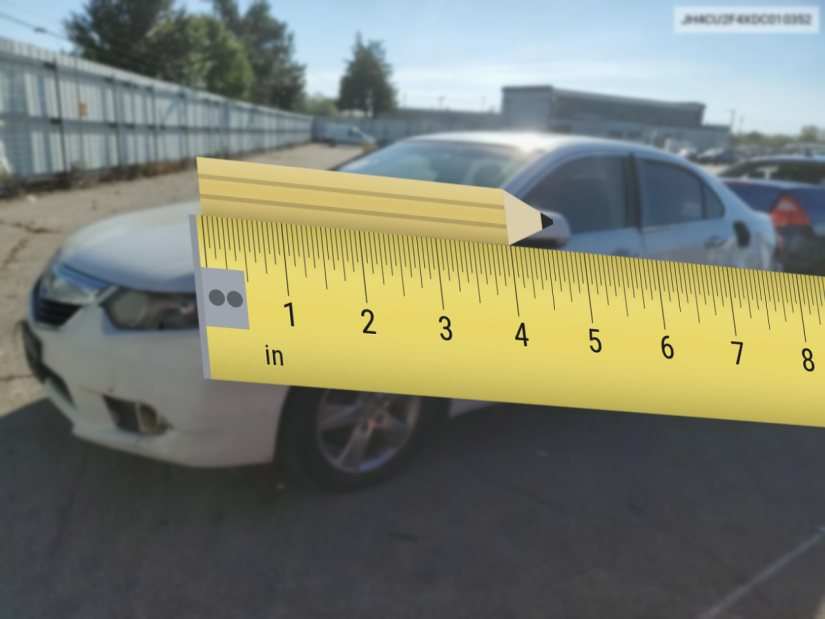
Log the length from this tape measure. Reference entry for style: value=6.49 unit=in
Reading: value=4.625 unit=in
